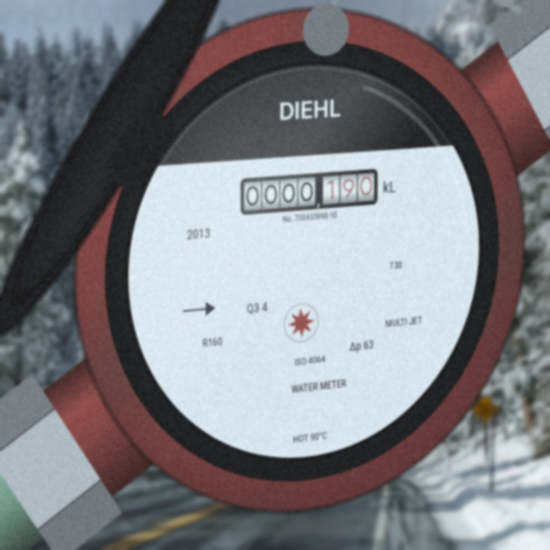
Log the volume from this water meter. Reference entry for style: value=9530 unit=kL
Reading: value=0.190 unit=kL
